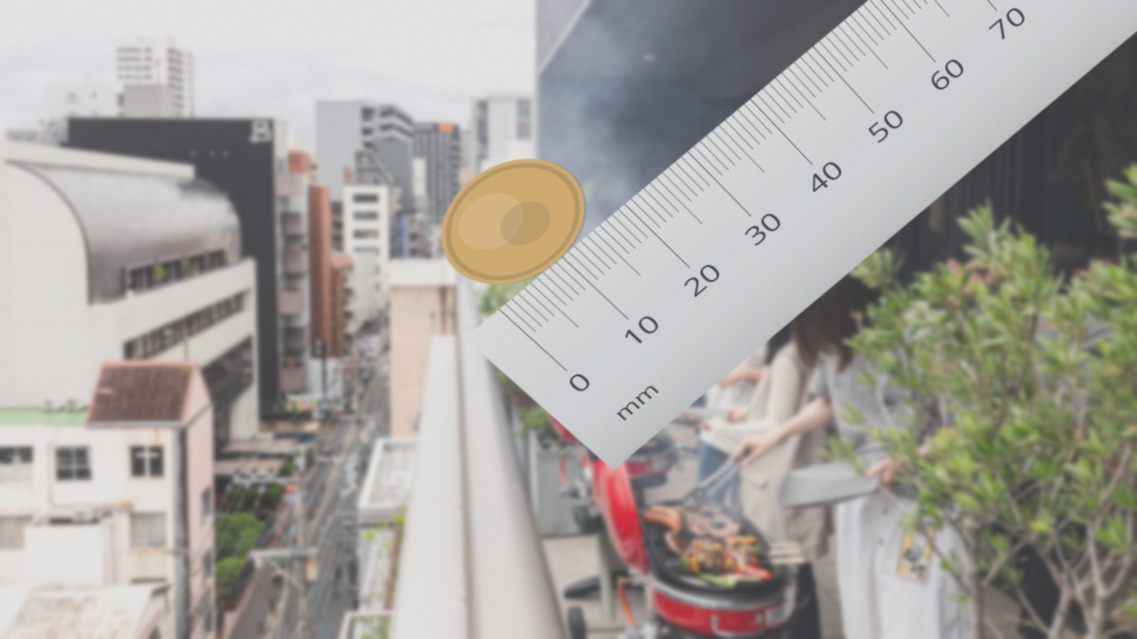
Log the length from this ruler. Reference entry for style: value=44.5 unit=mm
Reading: value=18 unit=mm
